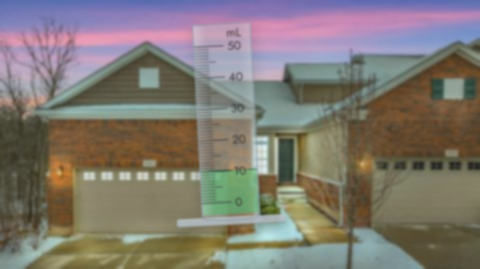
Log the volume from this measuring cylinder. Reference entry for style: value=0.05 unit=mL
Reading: value=10 unit=mL
